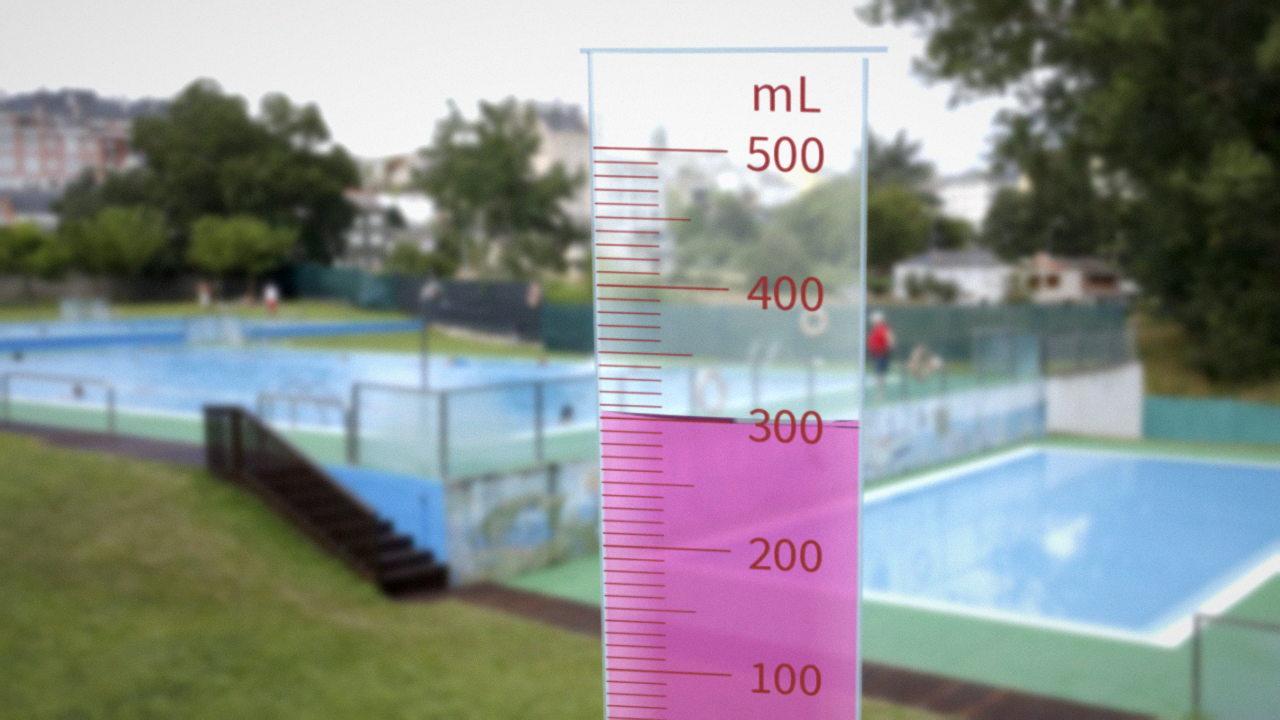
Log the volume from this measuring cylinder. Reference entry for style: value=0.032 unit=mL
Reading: value=300 unit=mL
